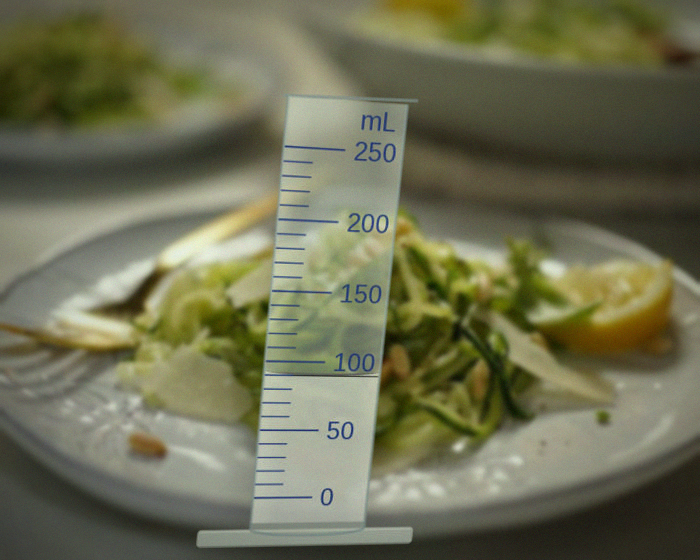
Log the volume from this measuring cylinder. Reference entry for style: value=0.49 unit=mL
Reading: value=90 unit=mL
